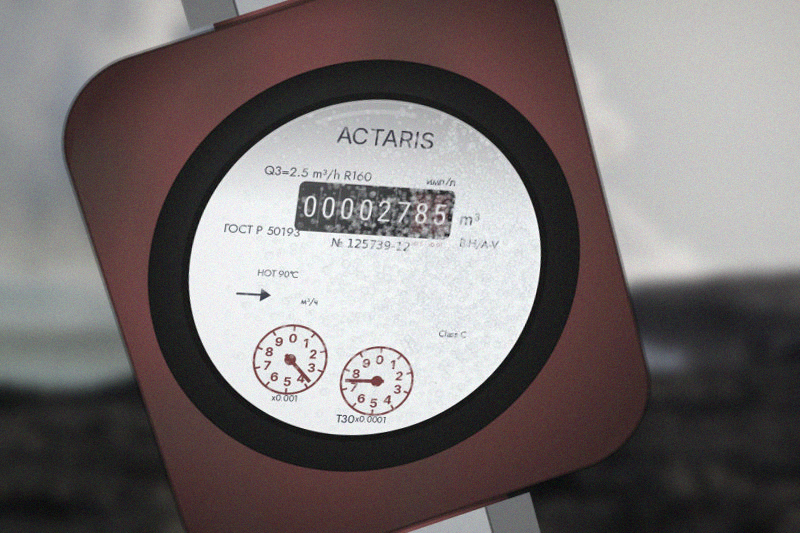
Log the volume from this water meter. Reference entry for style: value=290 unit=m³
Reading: value=27.8537 unit=m³
